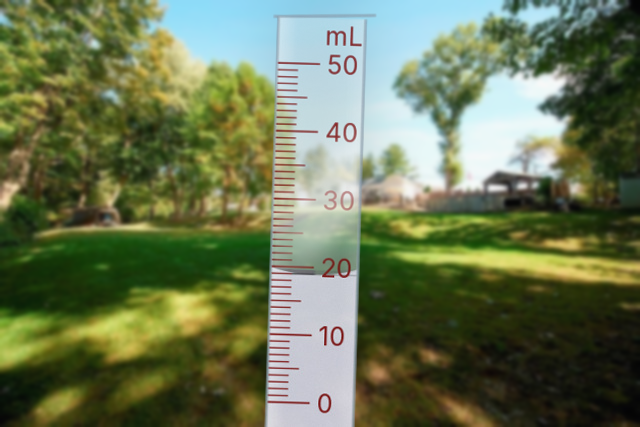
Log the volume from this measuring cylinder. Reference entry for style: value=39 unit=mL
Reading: value=19 unit=mL
